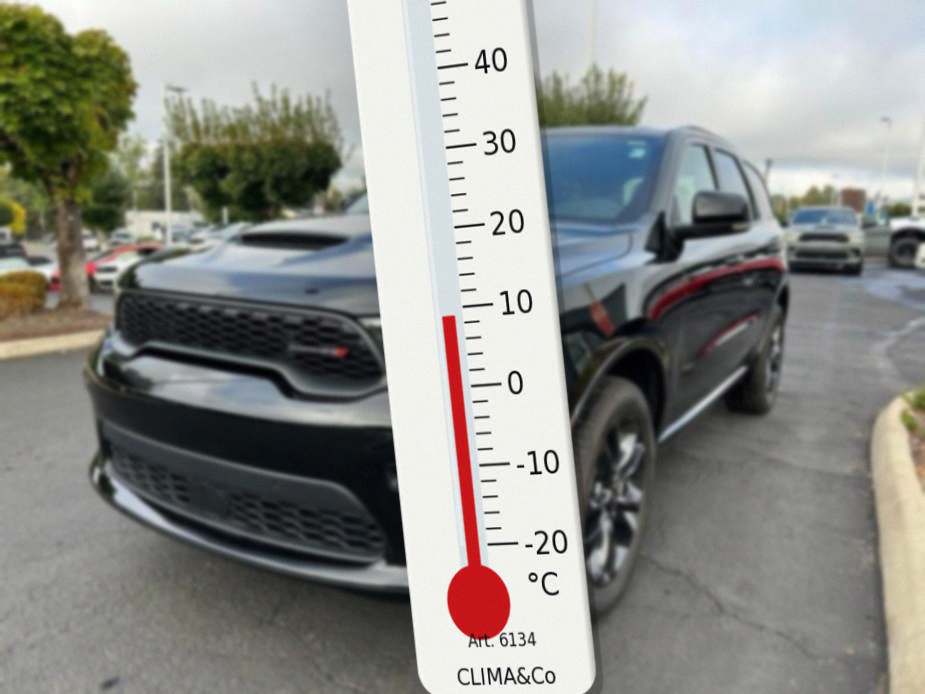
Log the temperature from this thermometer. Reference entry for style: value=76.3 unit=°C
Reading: value=9 unit=°C
